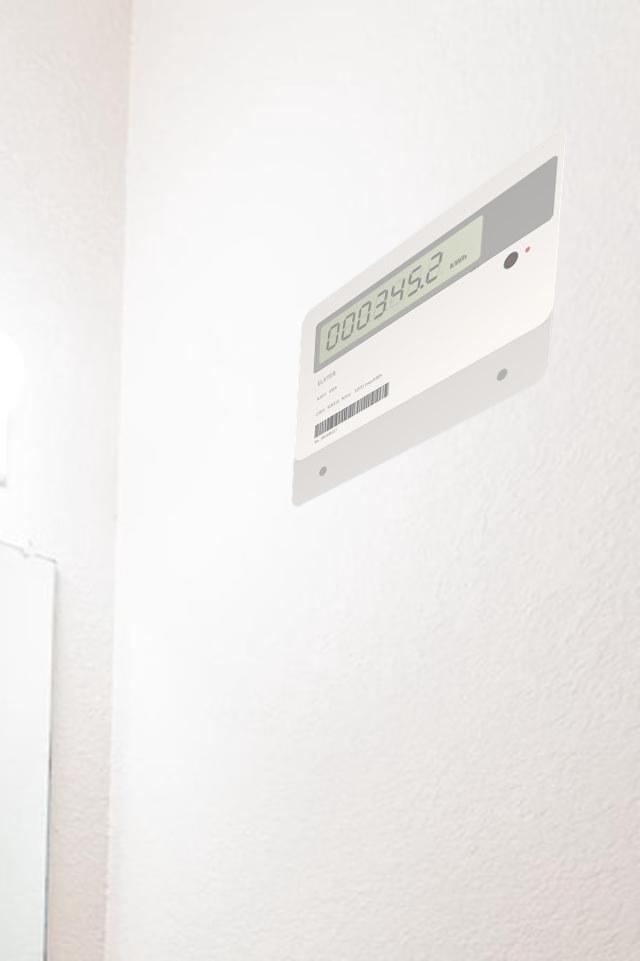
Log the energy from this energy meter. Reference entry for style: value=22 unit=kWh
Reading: value=345.2 unit=kWh
